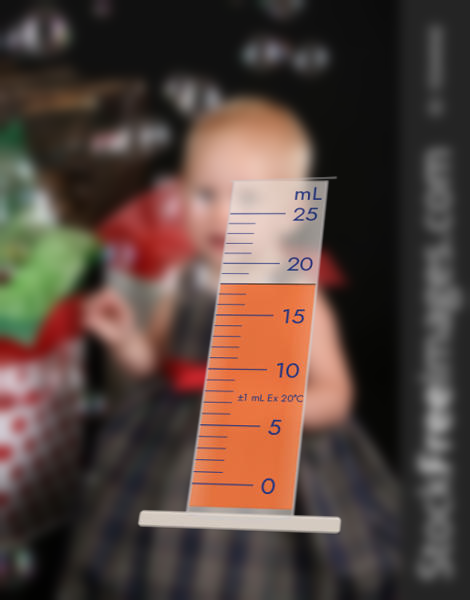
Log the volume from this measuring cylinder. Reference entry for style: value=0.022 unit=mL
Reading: value=18 unit=mL
